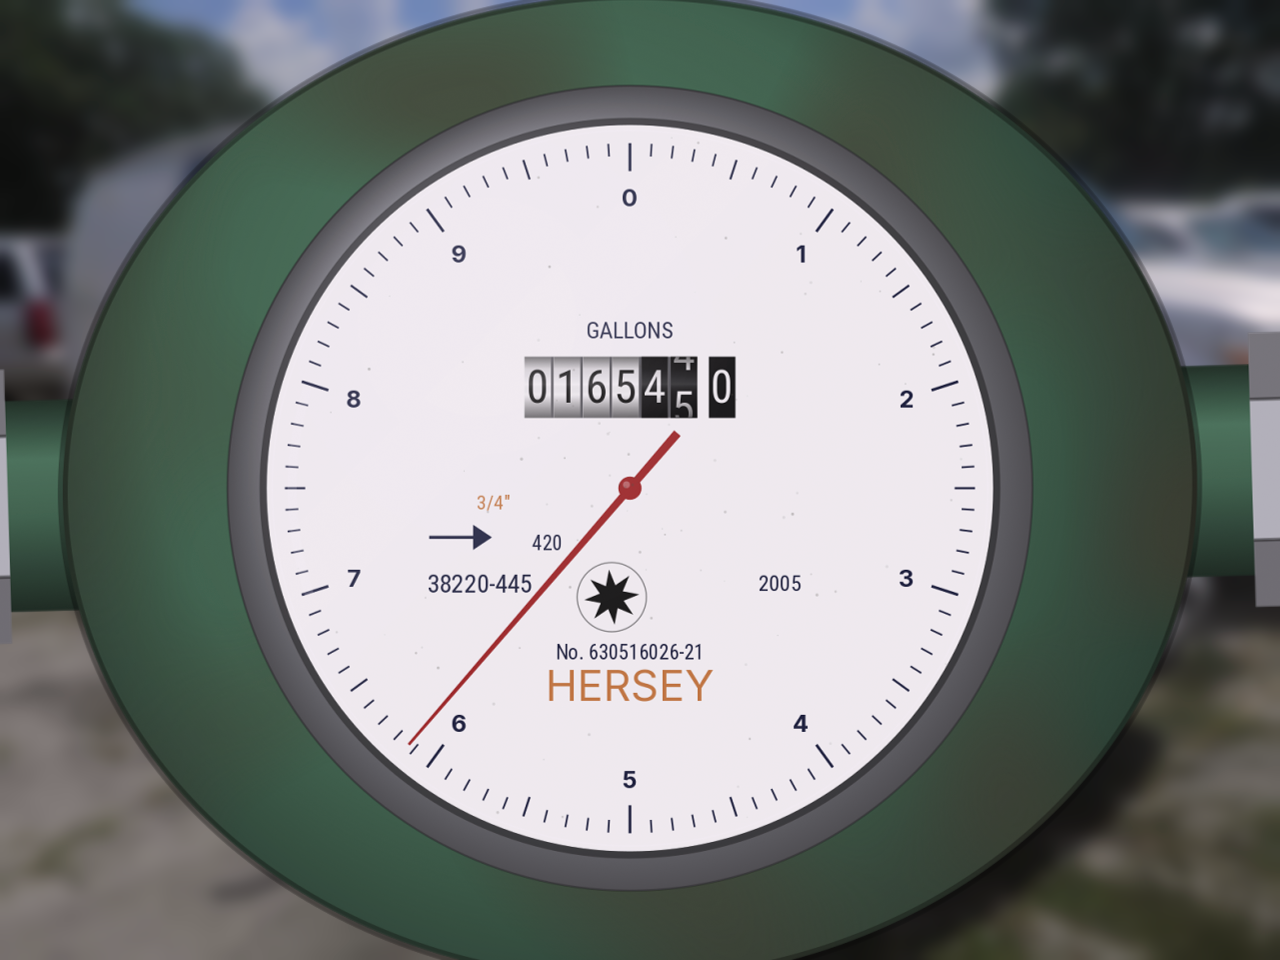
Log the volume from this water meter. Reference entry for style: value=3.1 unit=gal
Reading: value=165446.1 unit=gal
